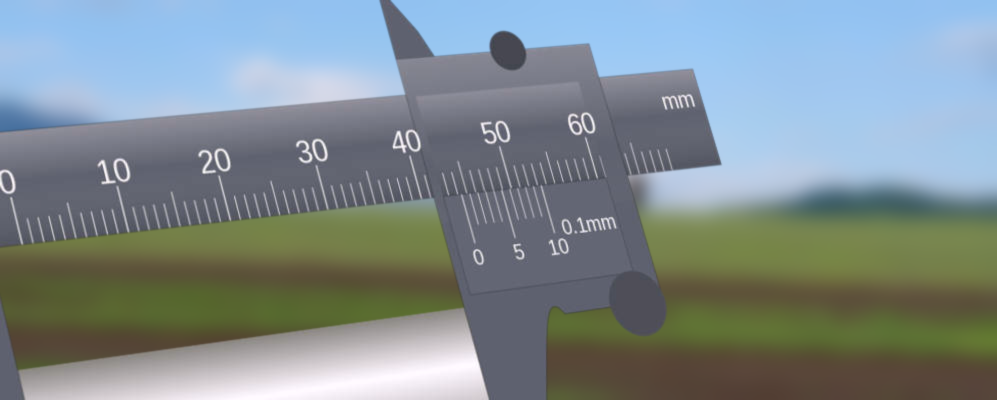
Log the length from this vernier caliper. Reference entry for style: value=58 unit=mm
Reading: value=44.4 unit=mm
